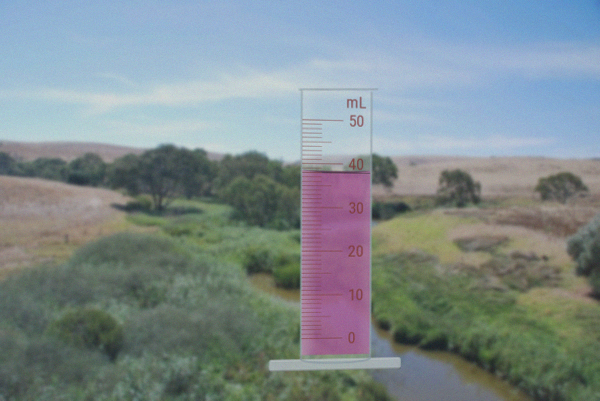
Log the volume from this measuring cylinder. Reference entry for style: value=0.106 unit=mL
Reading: value=38 unit=mL
